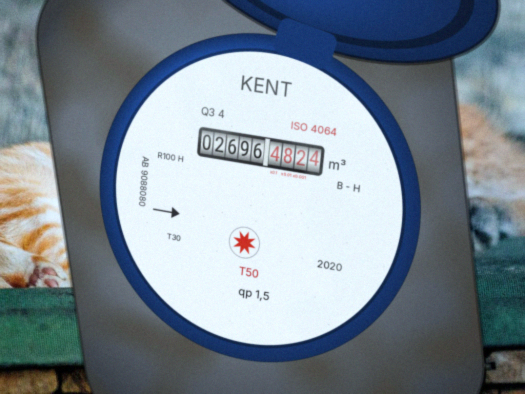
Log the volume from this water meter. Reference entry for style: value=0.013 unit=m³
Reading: value=2696.4824 unit=m³
